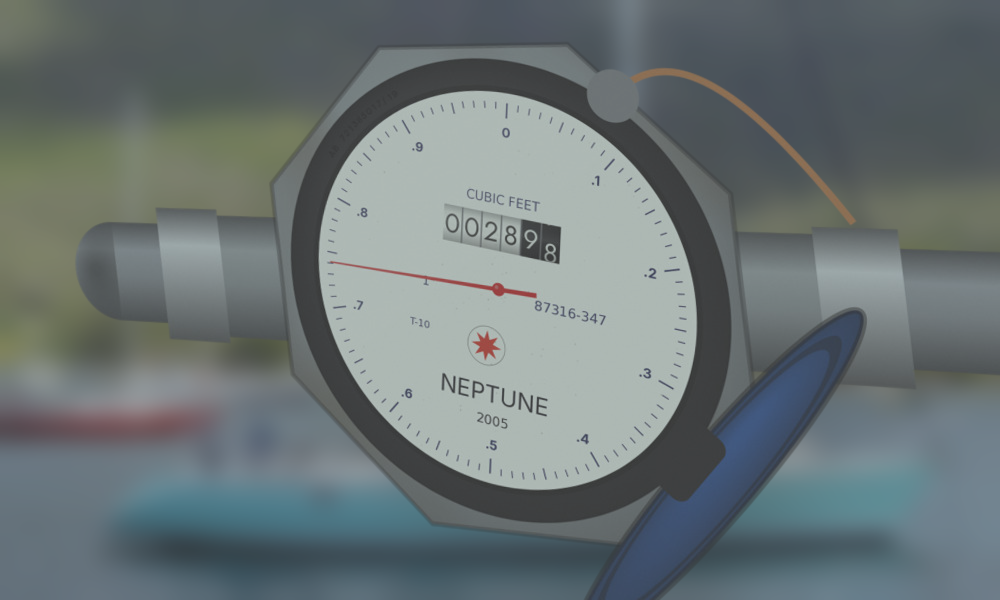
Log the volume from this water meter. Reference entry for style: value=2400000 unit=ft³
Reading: value=2897.74 unit=ft³
